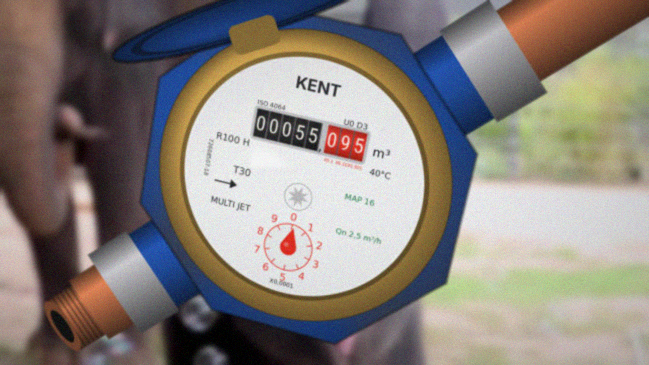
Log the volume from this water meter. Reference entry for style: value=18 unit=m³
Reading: value=55.0950 unit=m³
